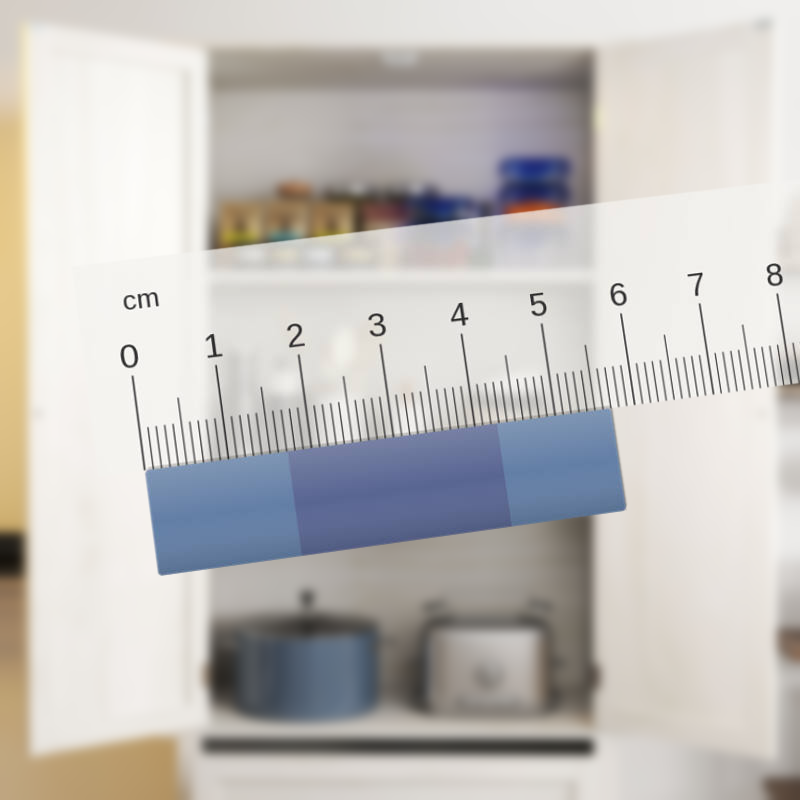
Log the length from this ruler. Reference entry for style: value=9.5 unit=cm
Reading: value=5.7 unit=cm
